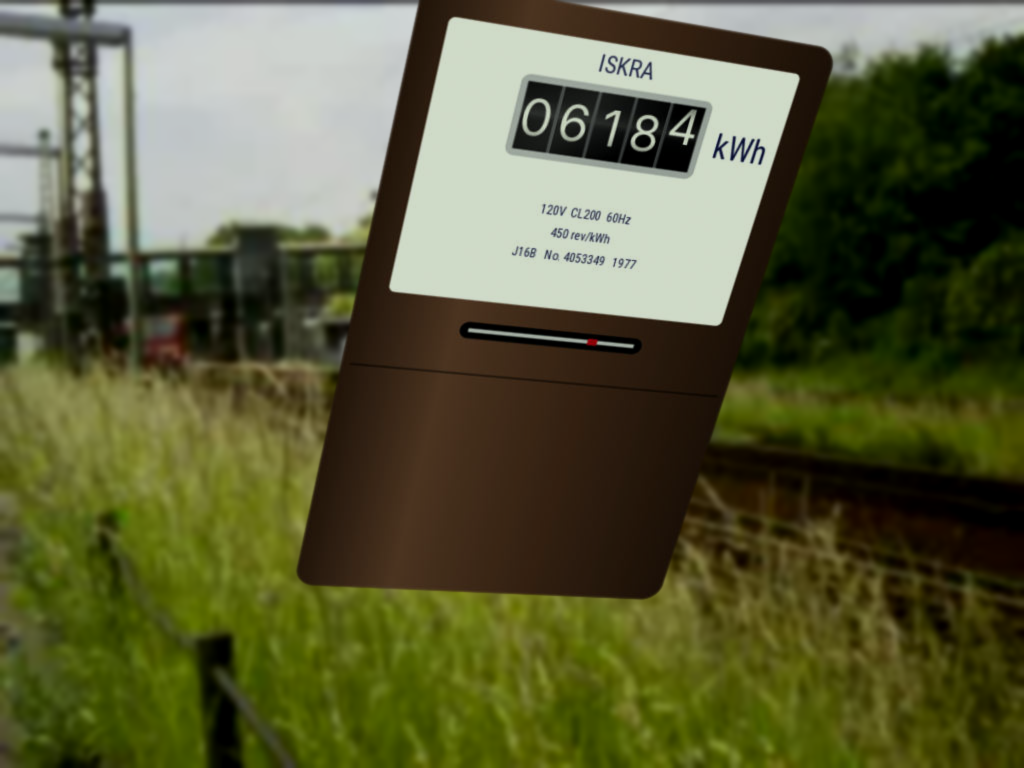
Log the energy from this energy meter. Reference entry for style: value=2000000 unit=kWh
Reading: value=6184 unit=kWh
